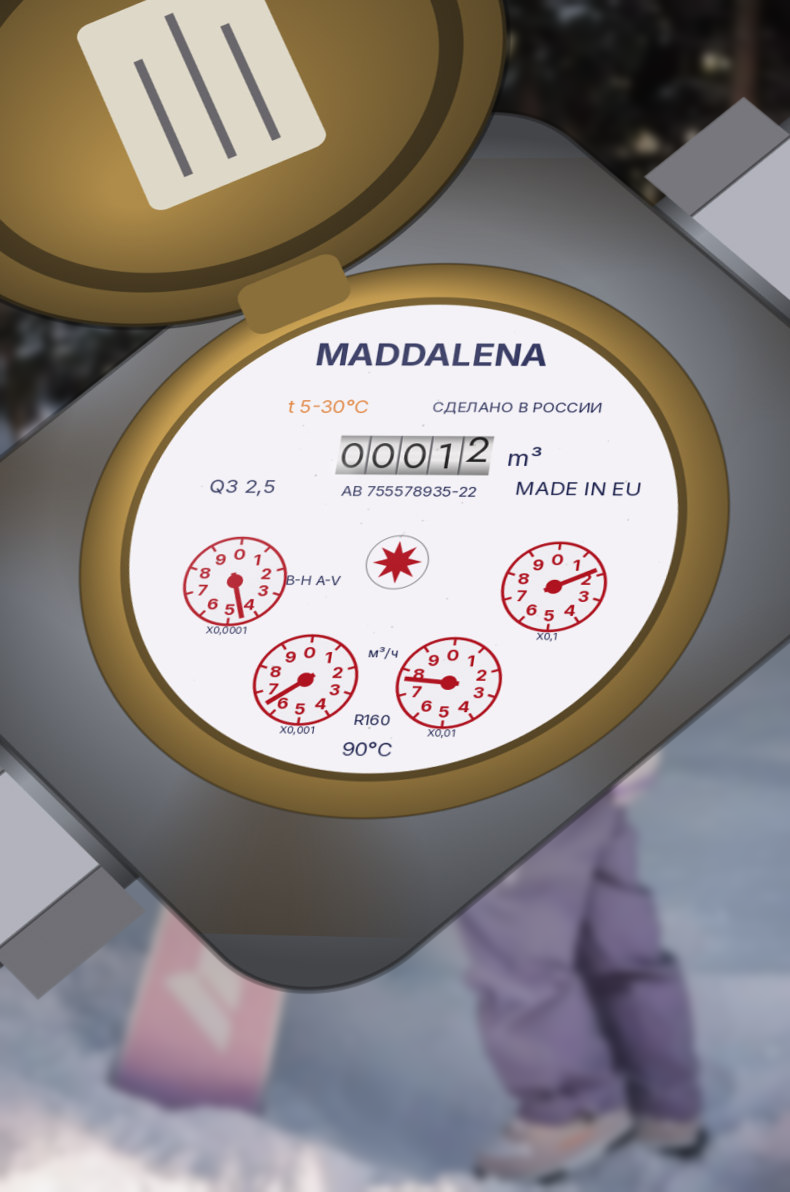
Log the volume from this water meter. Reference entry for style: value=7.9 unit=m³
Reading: value=12.1764 unit=m³
